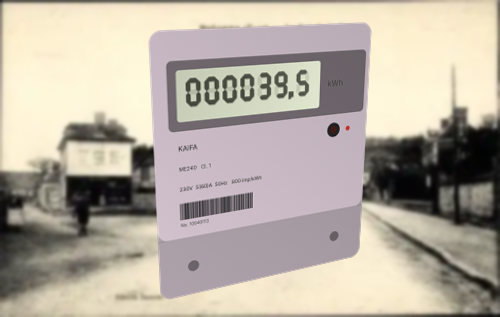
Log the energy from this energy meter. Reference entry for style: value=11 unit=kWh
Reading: value=39.5 unit=kWh
